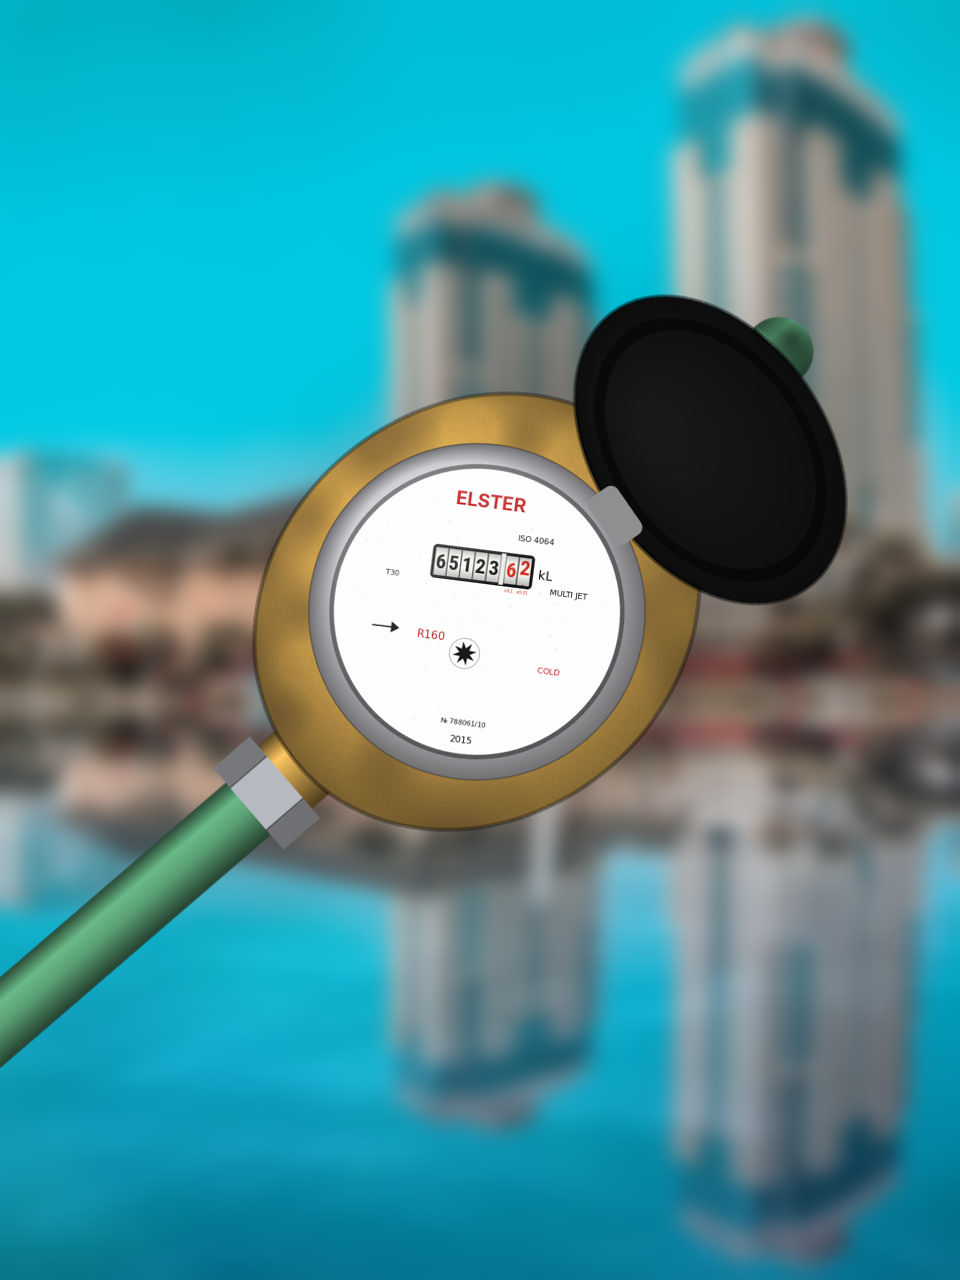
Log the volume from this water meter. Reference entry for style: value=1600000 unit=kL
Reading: value=65123.62 unit=kL
